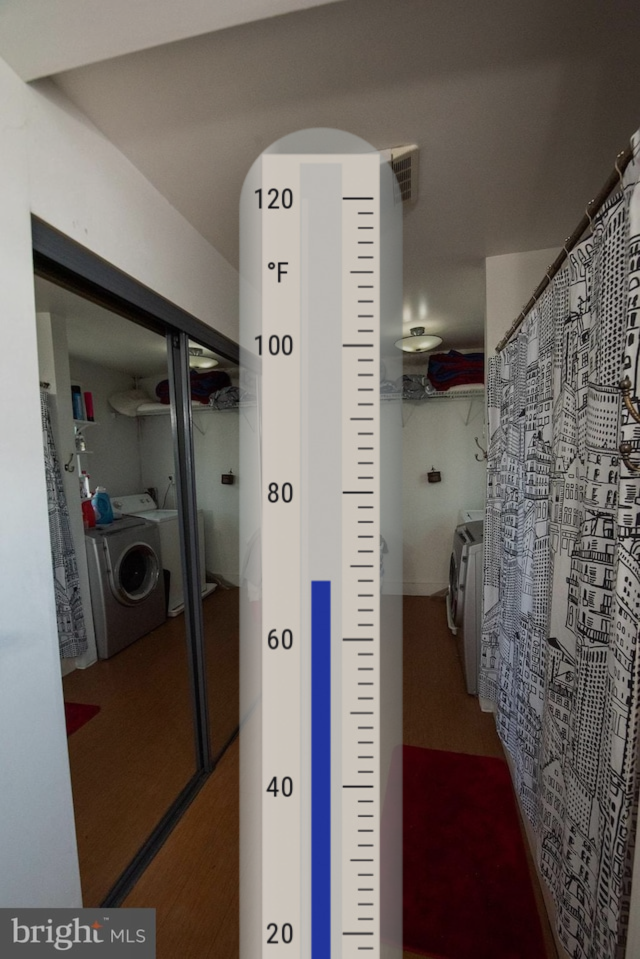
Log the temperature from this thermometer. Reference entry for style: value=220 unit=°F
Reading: value=68 unit=°F
